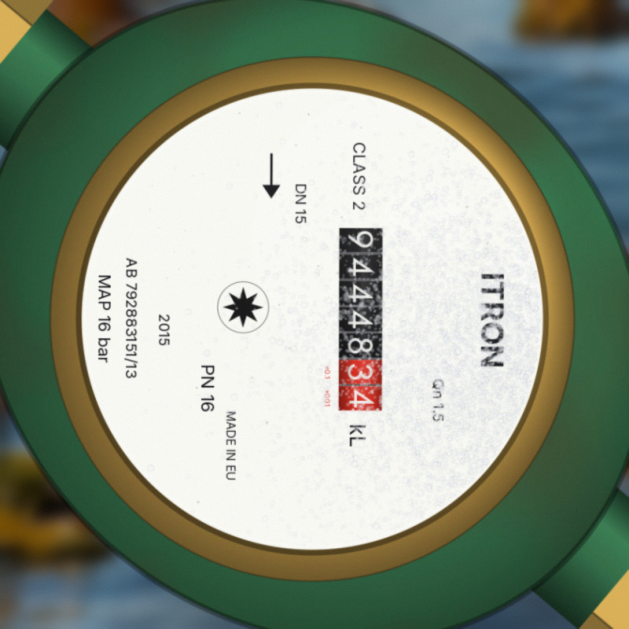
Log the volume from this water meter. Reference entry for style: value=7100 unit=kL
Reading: value=94448.34 unit=kL
